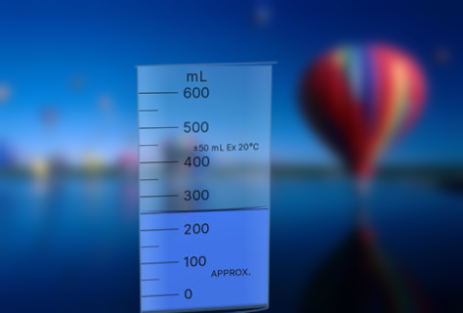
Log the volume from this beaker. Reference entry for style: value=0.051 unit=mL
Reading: value=250 unit=mL
